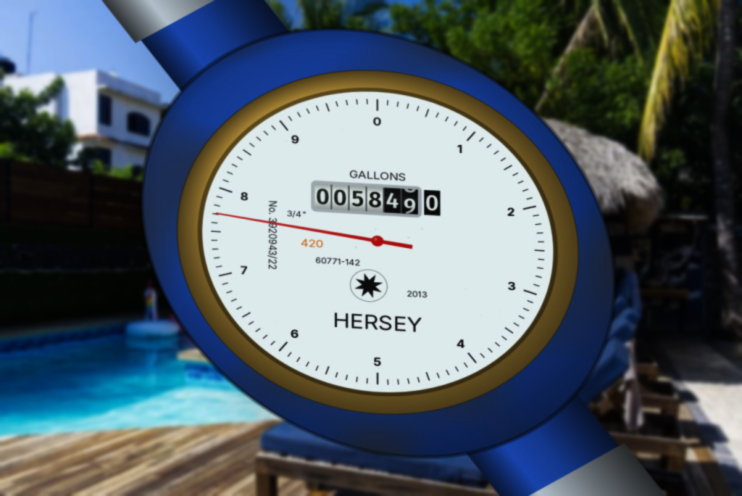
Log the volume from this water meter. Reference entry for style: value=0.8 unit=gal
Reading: value=58487.7 unit=gal
